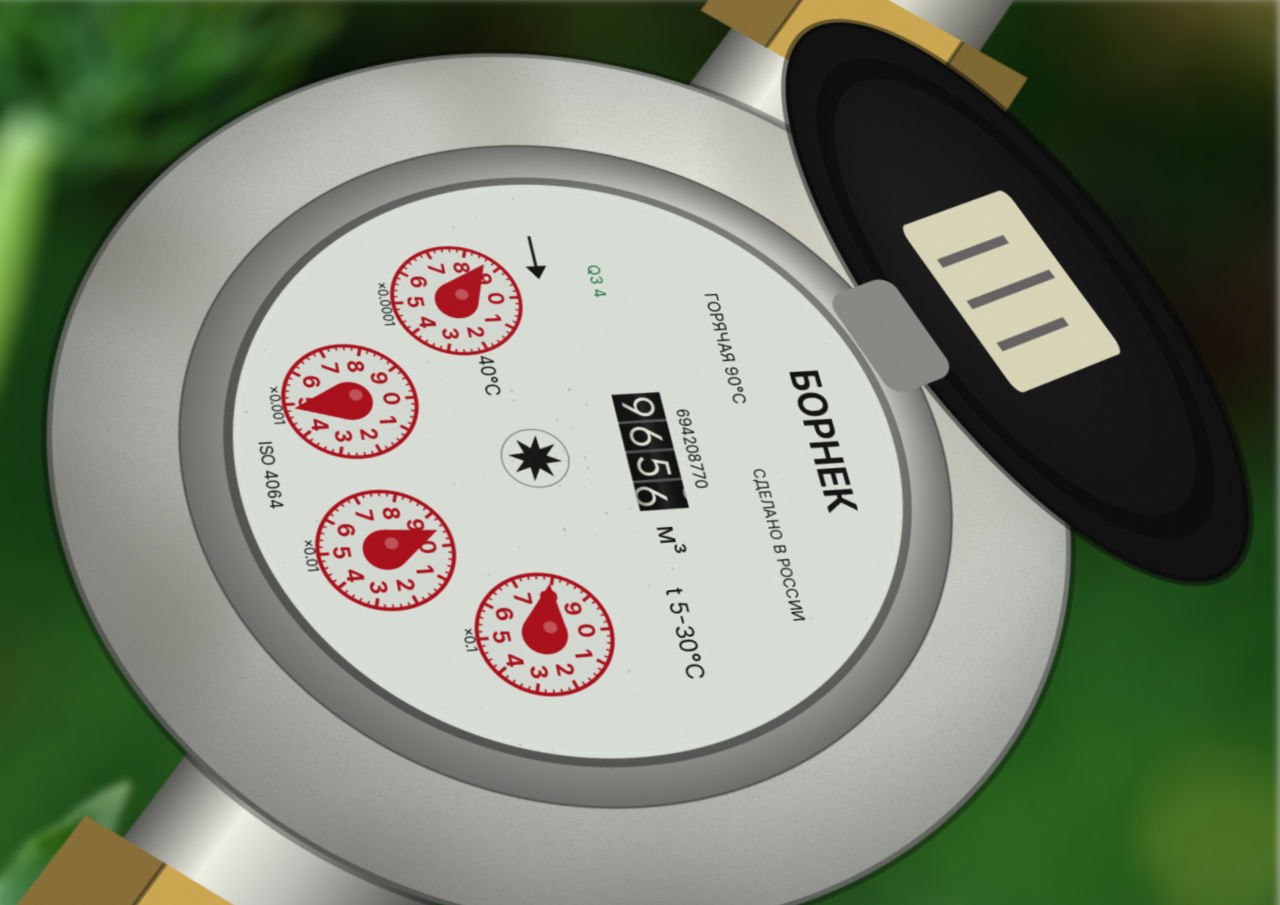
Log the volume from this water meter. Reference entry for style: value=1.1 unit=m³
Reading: value=9655.7948 unit=m³
